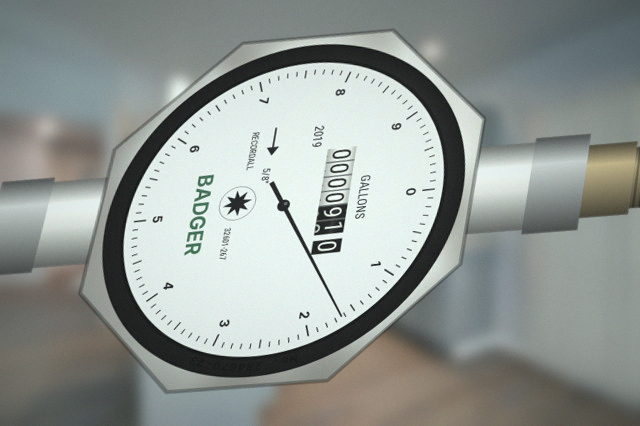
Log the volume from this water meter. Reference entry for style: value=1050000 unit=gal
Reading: value=911.6 unit=gal
